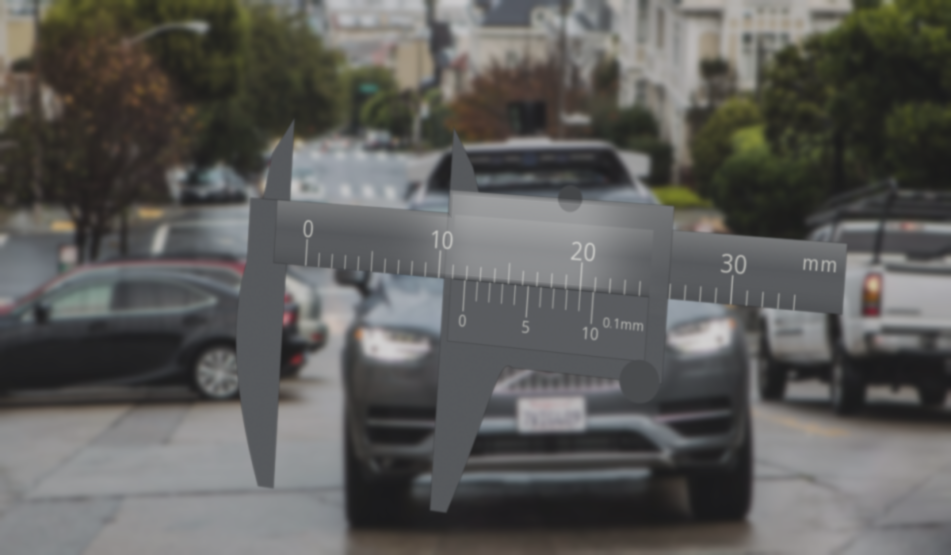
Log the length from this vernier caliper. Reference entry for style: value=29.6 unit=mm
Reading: value=11.9 unit=mm
